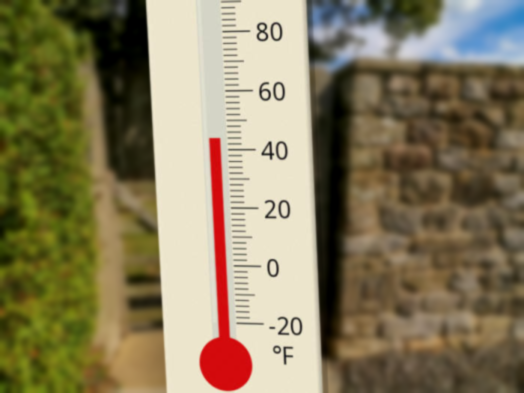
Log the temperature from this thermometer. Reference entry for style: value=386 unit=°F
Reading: value=44 unit=°F
